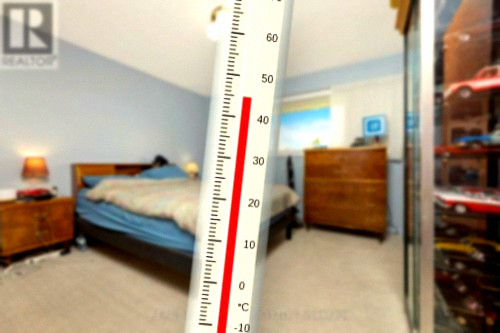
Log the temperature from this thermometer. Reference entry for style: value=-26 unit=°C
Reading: value=45 unit=°C
